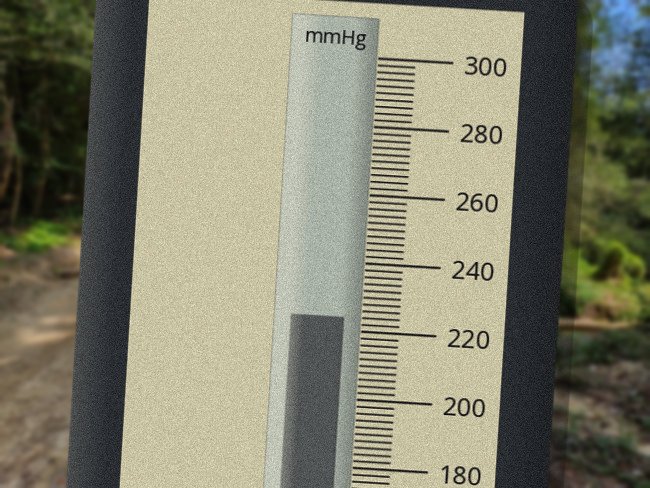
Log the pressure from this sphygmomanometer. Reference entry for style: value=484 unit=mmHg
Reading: value=224 unit=mmHg
